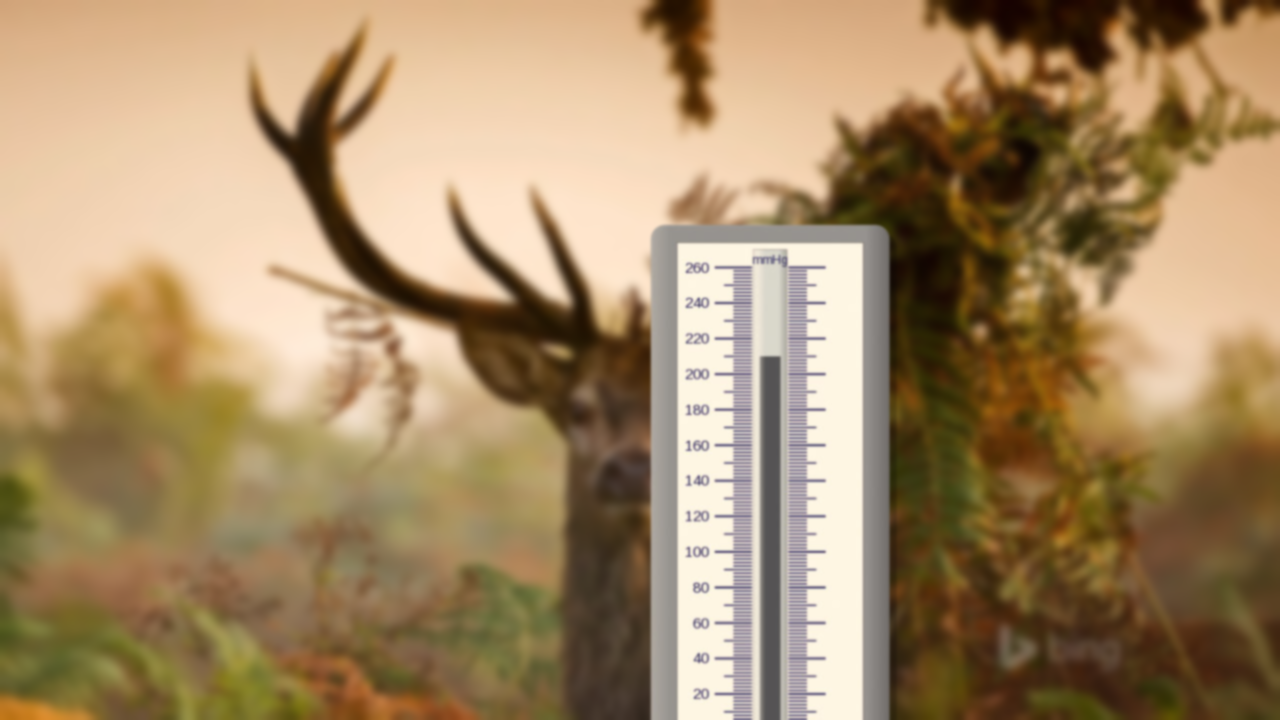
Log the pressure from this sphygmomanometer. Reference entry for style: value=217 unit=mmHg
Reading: value=210 unit=mmHg
